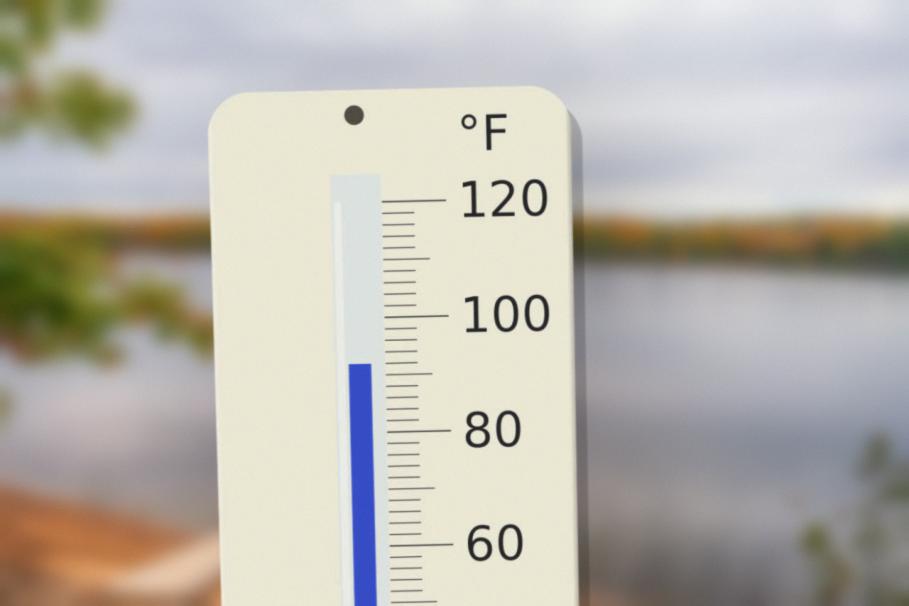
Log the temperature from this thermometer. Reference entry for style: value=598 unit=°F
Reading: value=92 unit=°F
